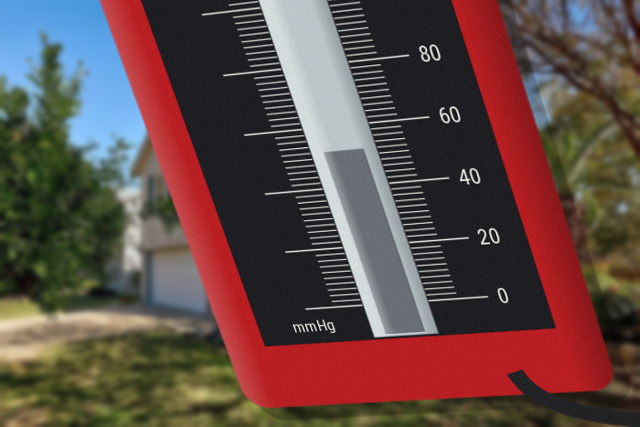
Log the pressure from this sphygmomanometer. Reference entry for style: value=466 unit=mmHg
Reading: value=52 unit=mmHg
